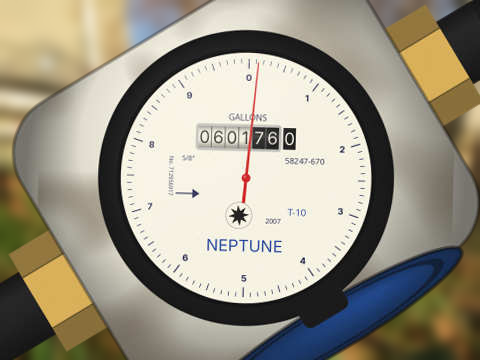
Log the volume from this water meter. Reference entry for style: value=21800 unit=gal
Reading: value=601760.1 unit=gal
